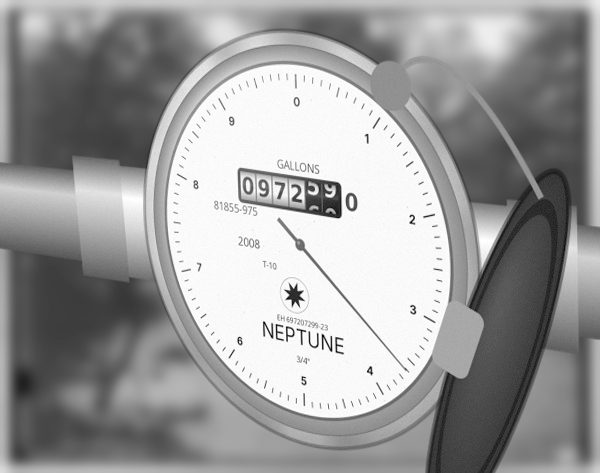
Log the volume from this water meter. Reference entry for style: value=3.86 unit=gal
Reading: value=972593.6 unit=gal
